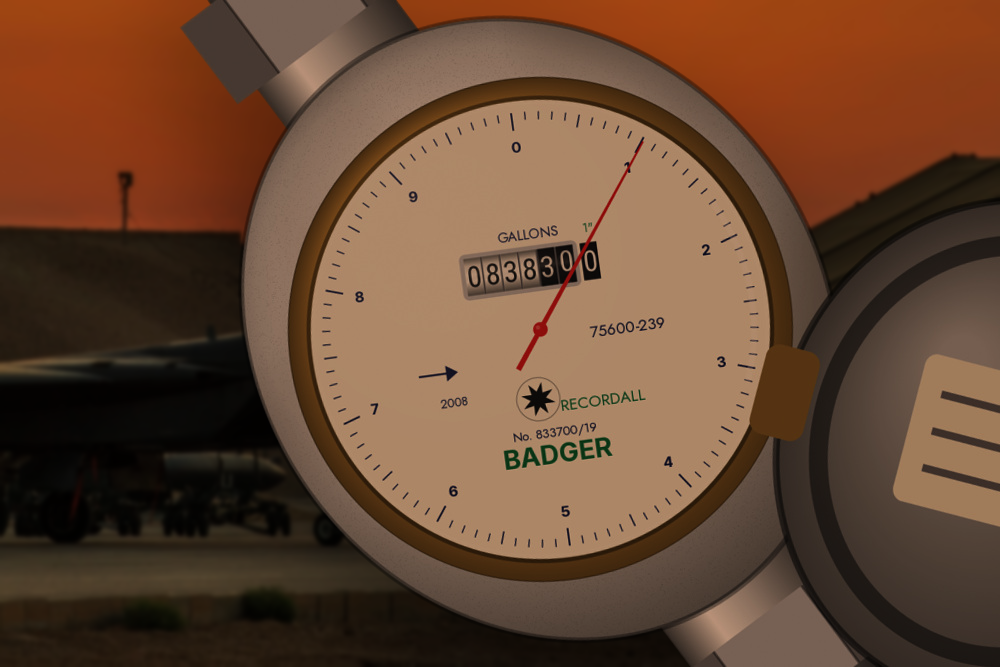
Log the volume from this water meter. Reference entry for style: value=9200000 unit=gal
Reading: value=838301.0 unit=gal
